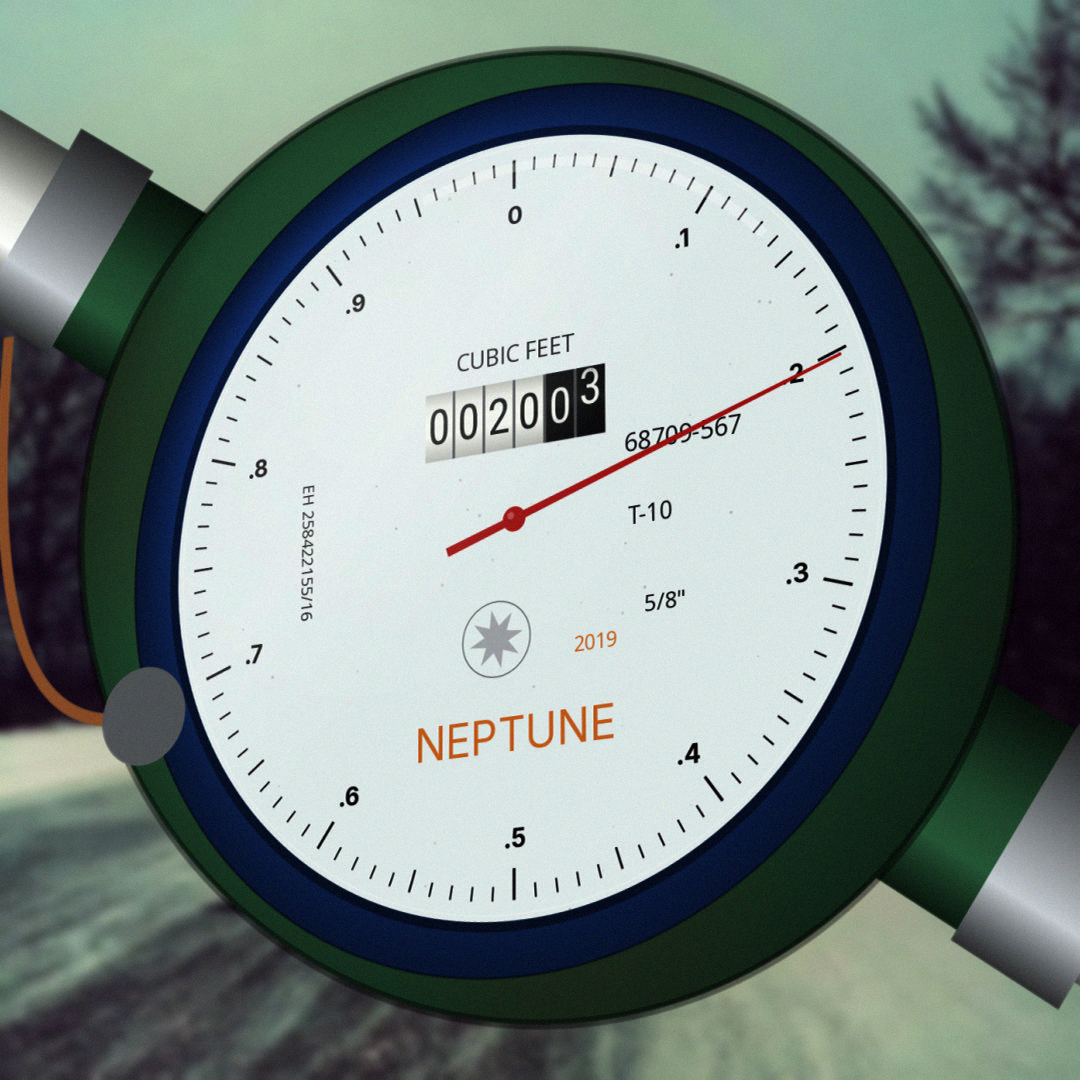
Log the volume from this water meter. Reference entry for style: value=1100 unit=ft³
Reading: value=2003.20 unit=ft³
